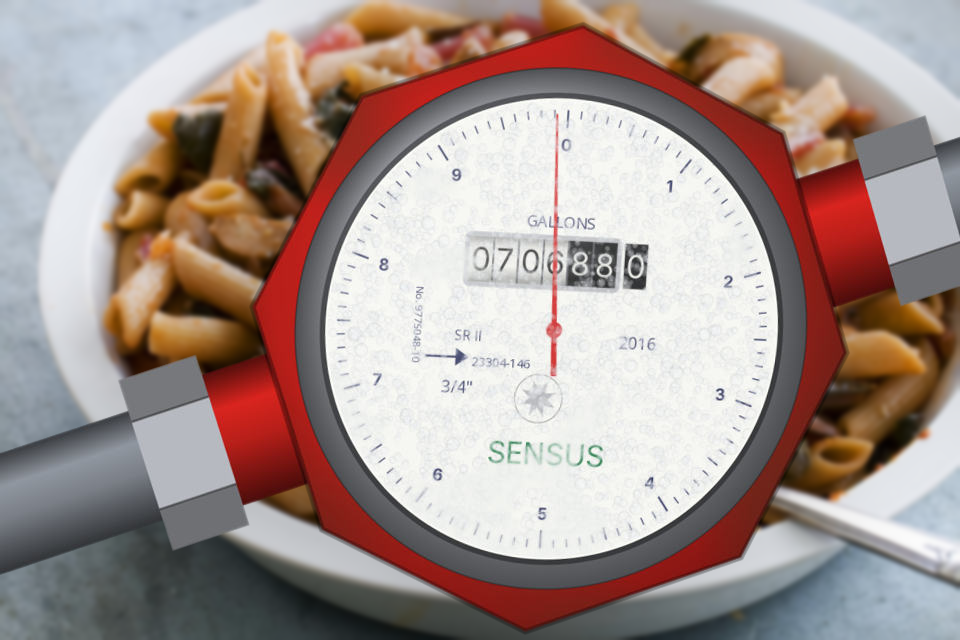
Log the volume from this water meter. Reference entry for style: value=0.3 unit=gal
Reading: value=706879.9 unit=gal
